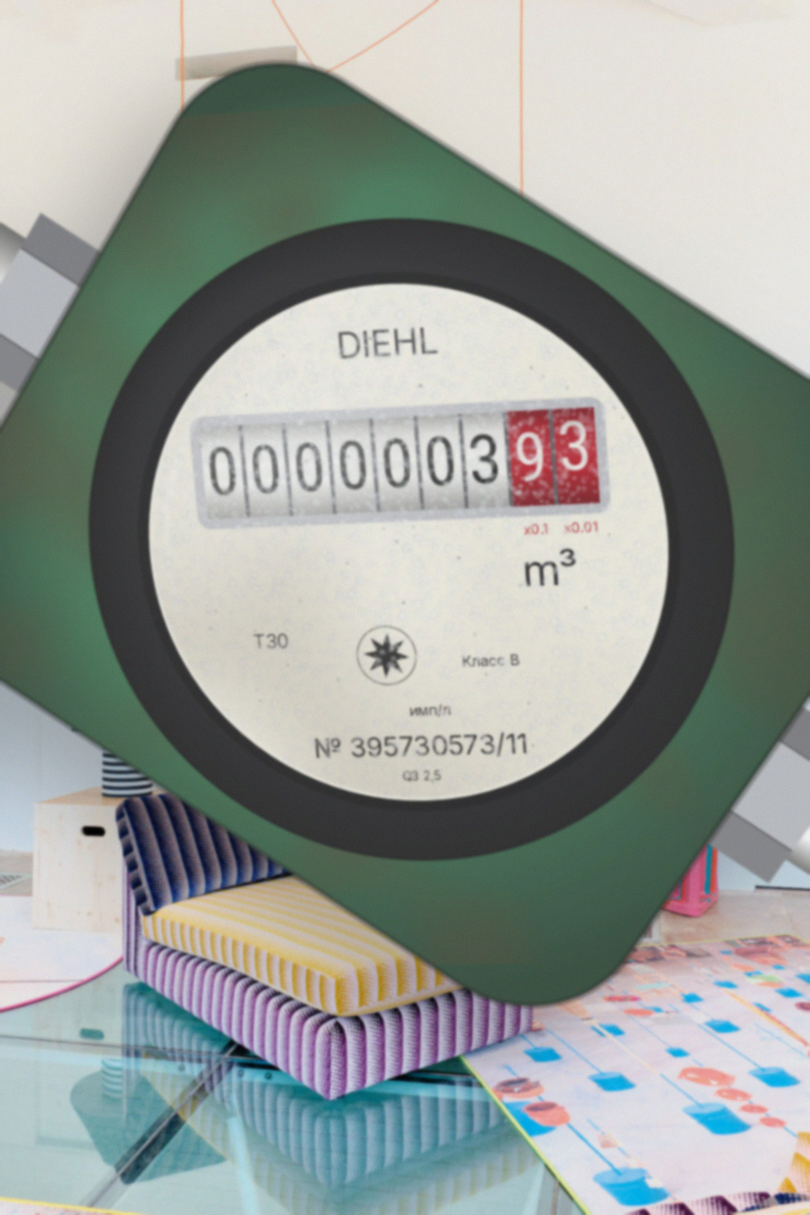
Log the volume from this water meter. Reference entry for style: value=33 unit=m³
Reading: value=3.93 unit=m³
